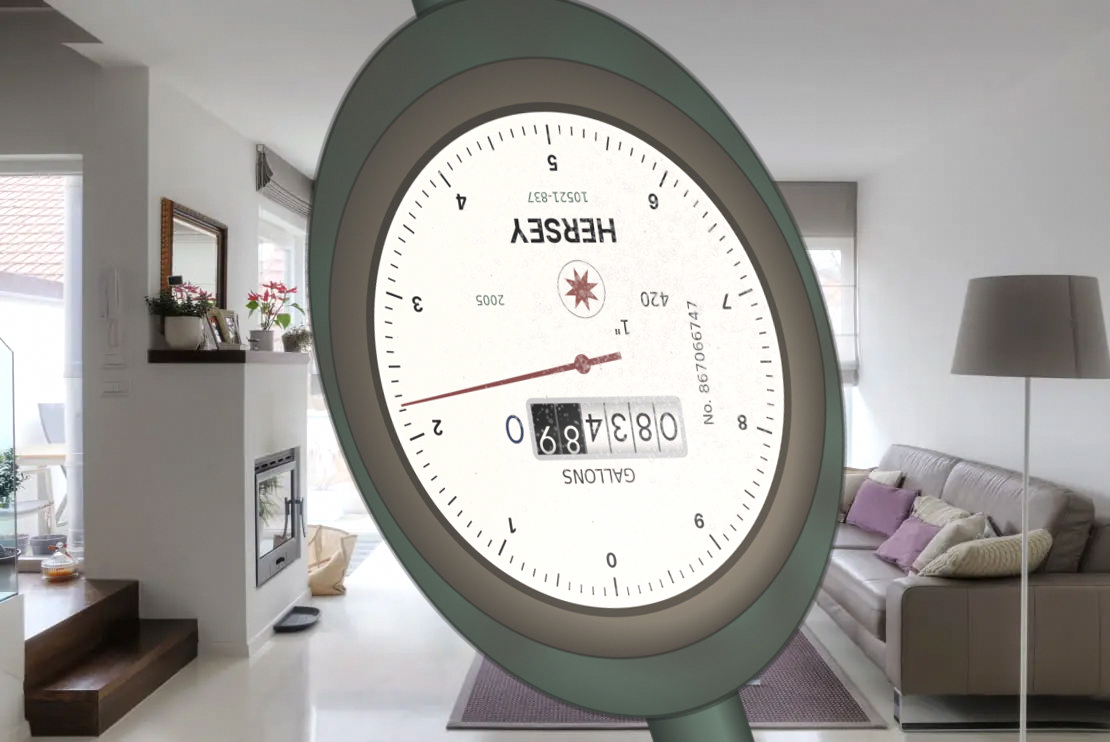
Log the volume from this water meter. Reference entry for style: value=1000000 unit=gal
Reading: value=834892.2 unit=gal
